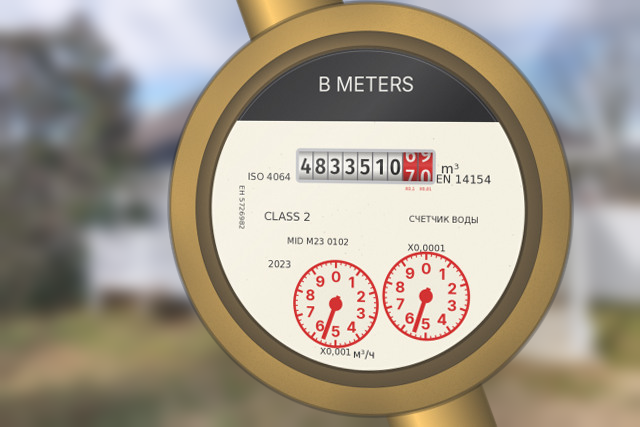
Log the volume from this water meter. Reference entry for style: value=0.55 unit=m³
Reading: value=4833510.6955 unit=m³
